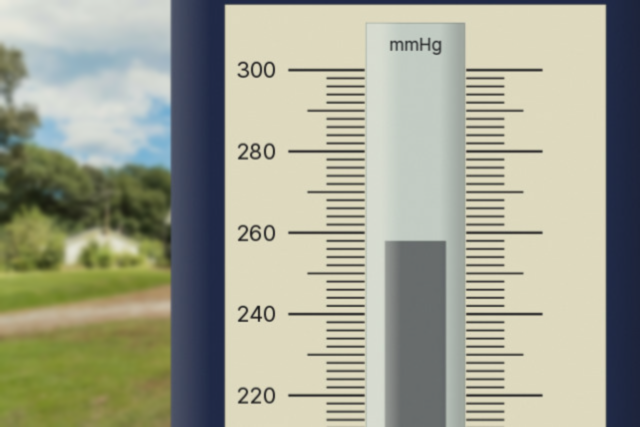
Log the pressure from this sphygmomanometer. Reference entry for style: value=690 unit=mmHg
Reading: value=258 unit=mmHg
